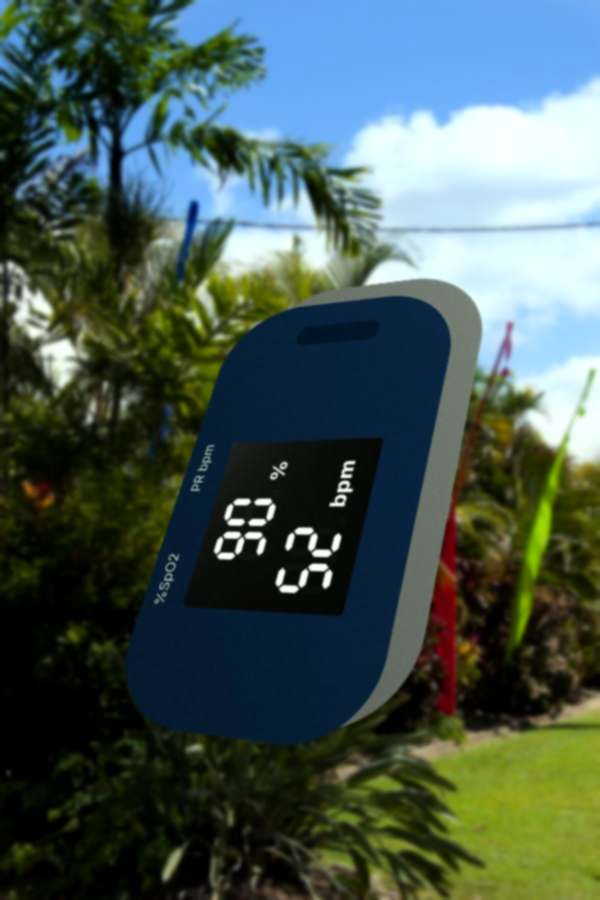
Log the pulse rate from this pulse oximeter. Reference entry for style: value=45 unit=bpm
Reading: value=52 unit=bpm
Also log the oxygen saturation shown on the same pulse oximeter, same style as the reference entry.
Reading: value=90 unit=%
